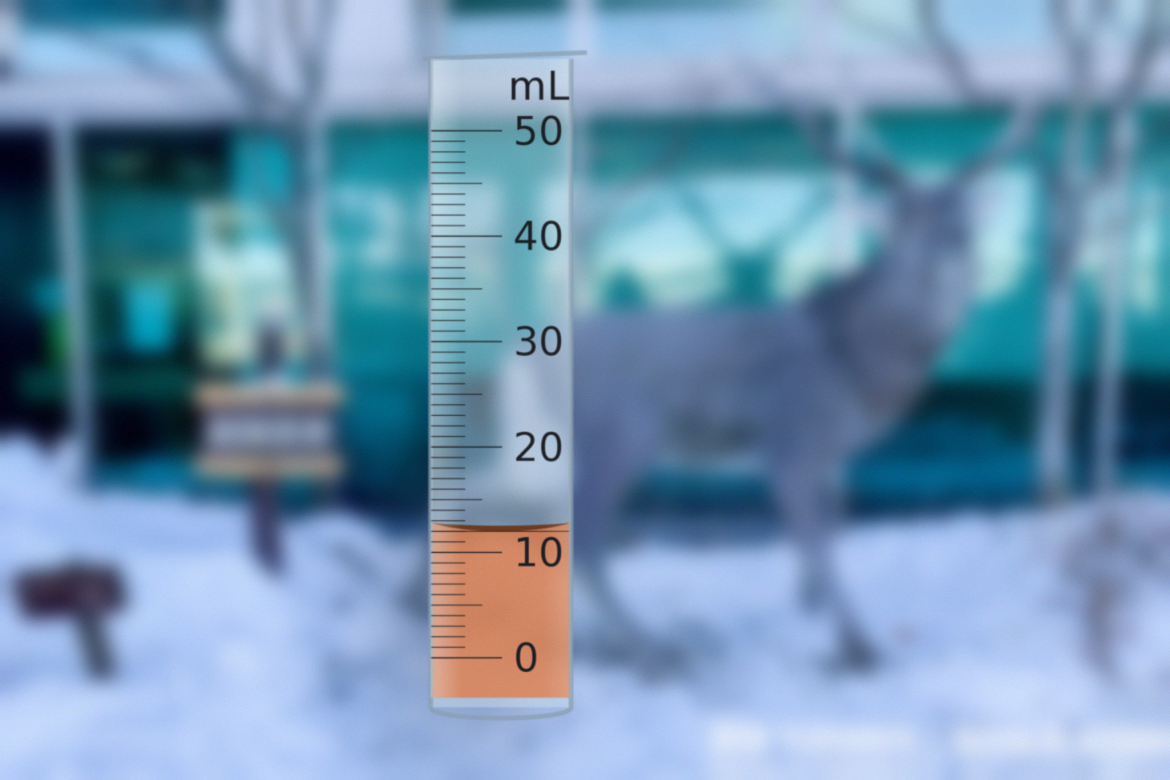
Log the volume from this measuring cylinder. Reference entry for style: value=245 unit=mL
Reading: value=12 unit=mL
